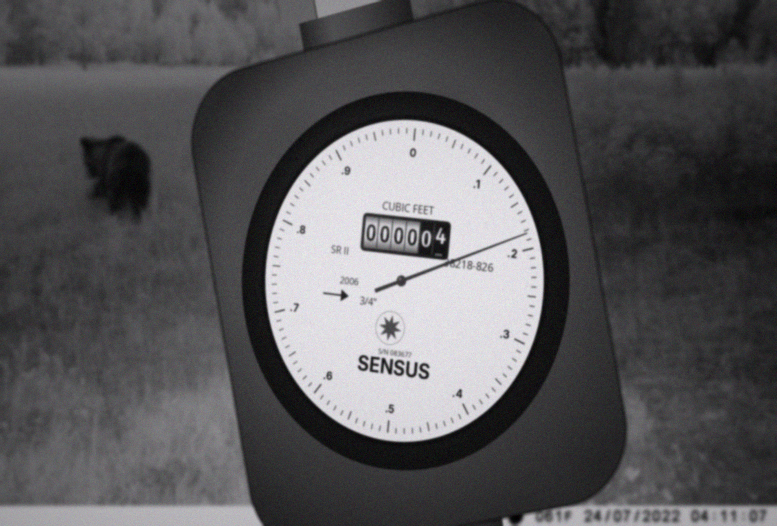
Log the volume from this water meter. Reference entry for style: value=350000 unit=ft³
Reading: value=4.18 unit=ft³
